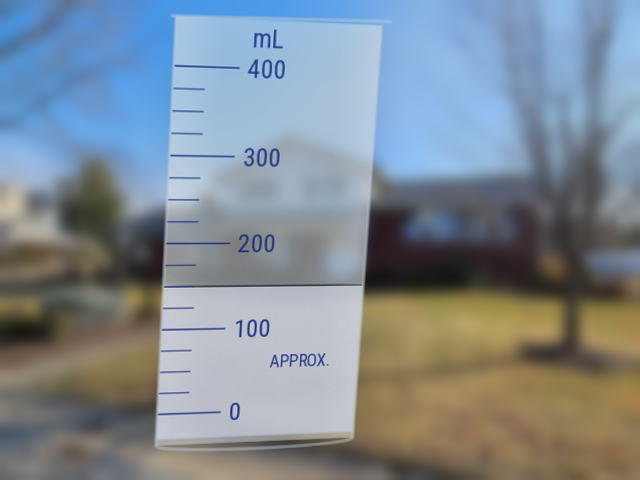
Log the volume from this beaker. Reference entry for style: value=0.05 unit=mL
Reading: value=150 unit=mL
